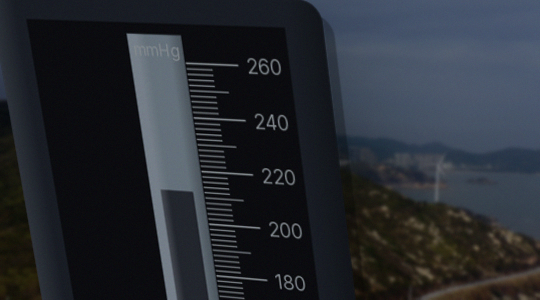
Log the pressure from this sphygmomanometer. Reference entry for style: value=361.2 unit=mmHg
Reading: value=212 unit=mmHg
